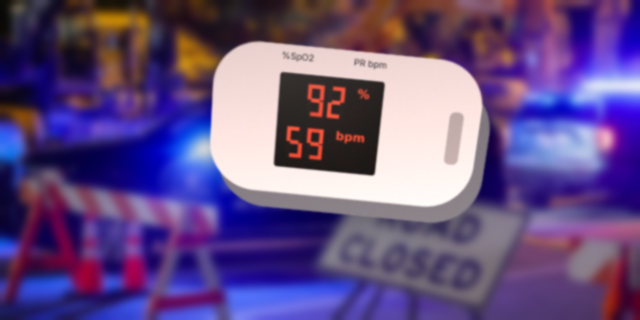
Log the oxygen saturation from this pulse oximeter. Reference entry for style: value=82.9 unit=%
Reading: value=92 unit=%
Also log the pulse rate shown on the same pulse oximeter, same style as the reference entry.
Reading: value=59 unit=bpm
